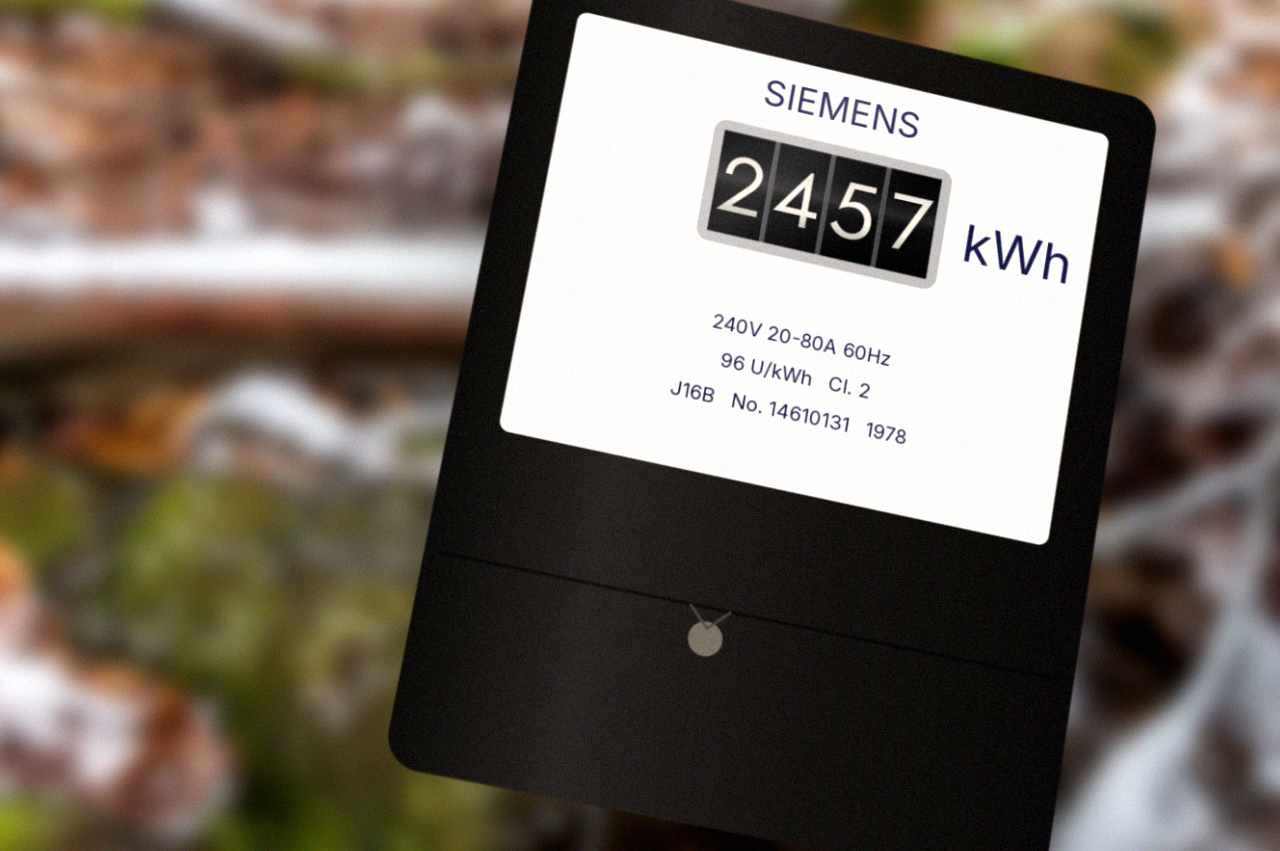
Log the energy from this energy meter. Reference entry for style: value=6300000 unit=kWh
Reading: value=2457 unit=kWh
